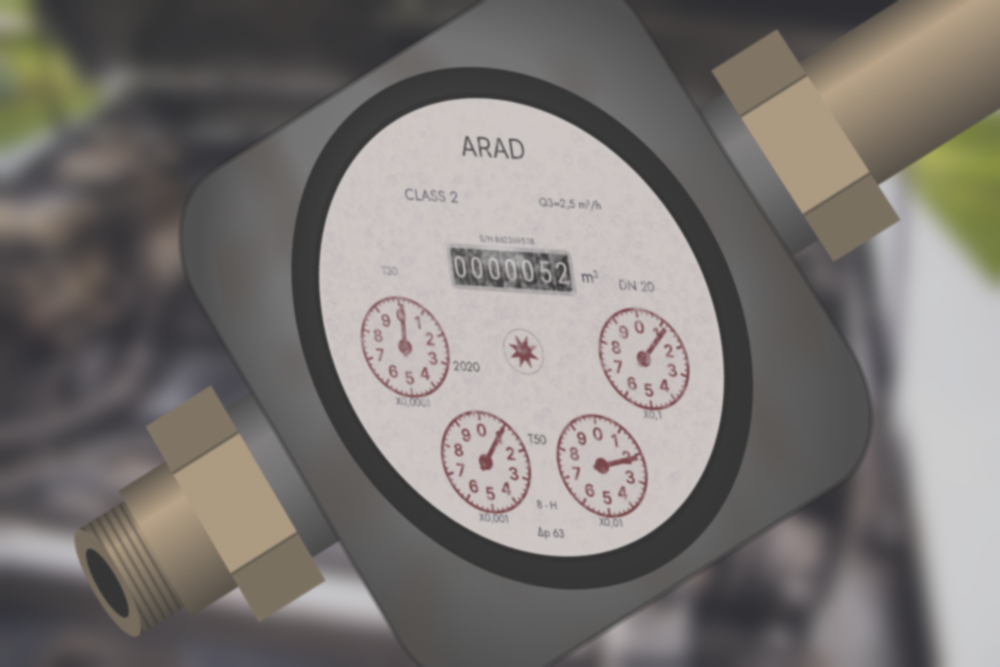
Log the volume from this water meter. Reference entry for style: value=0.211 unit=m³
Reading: value=52.1210 unit=m³
